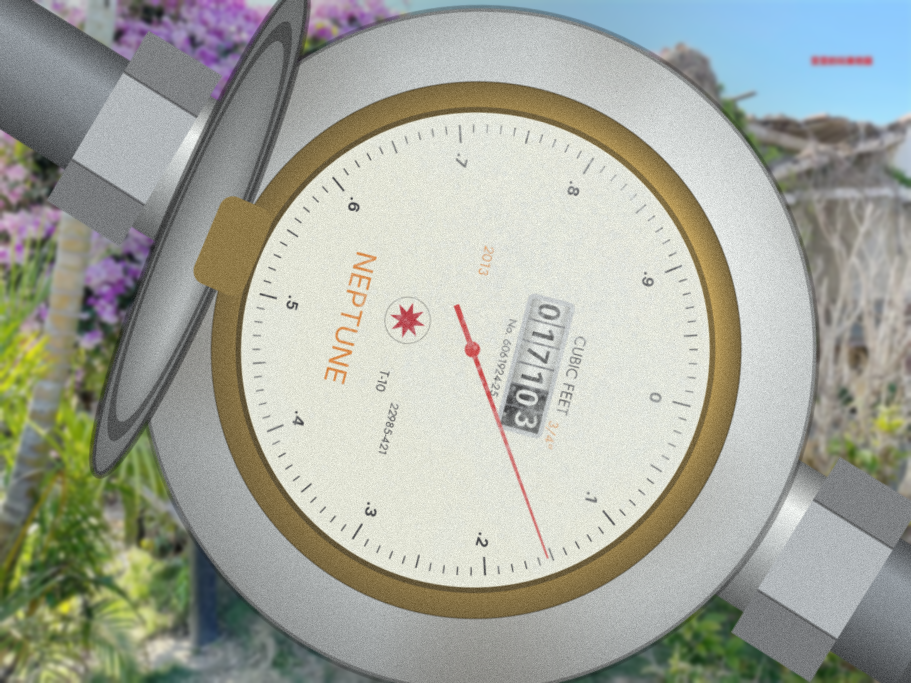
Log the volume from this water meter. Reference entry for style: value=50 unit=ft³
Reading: value=17103.15 unit=ft³
